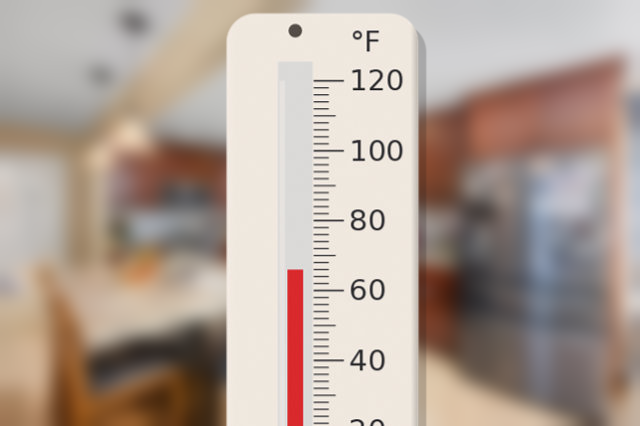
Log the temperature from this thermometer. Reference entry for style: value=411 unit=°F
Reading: value=66 unit=°F
